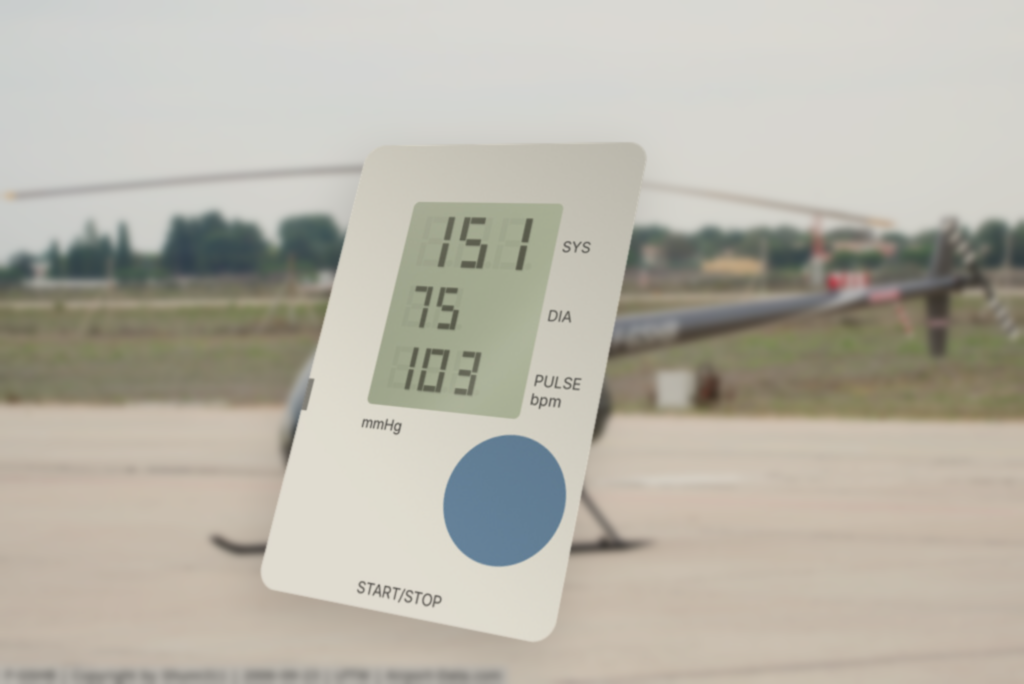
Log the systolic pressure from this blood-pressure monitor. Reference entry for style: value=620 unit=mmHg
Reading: value=151 unit=mmHg
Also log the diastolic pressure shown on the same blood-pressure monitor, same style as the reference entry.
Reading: value=75 unit=mmHg
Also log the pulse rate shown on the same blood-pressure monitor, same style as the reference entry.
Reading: value=103 unit=bpm
